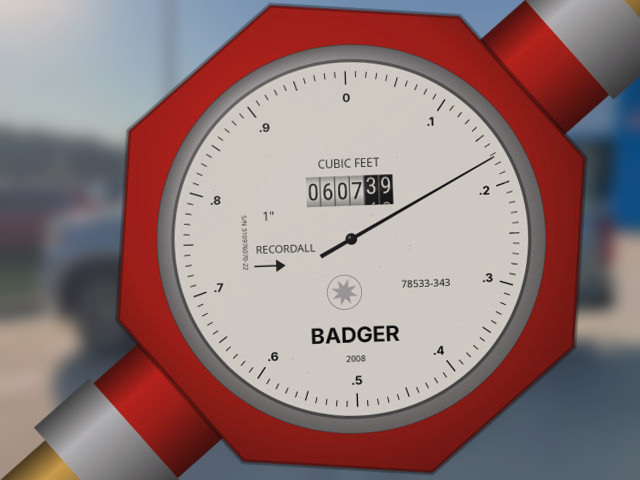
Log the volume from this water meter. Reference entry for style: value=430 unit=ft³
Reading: value=60739.17 unit=ft³
